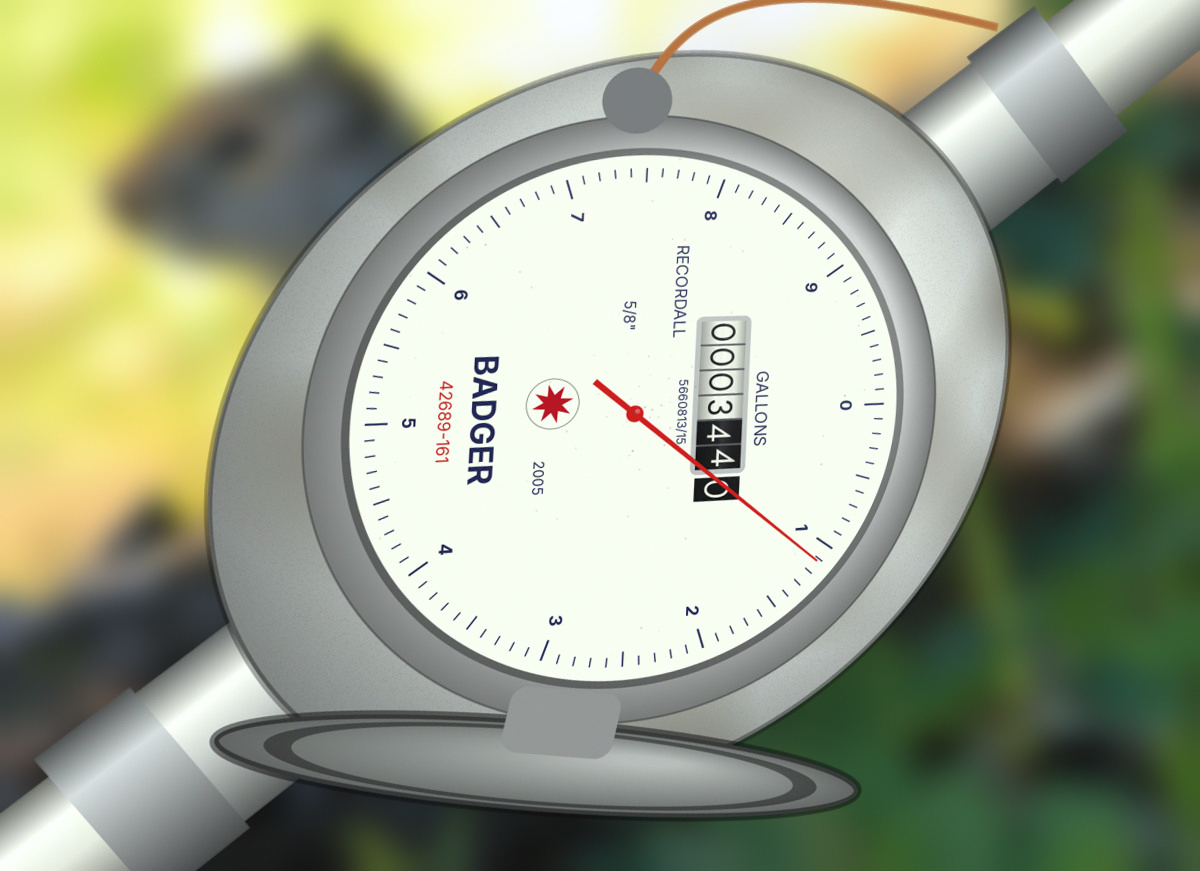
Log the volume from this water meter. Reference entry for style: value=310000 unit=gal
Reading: value=3441.1 unit=gal
